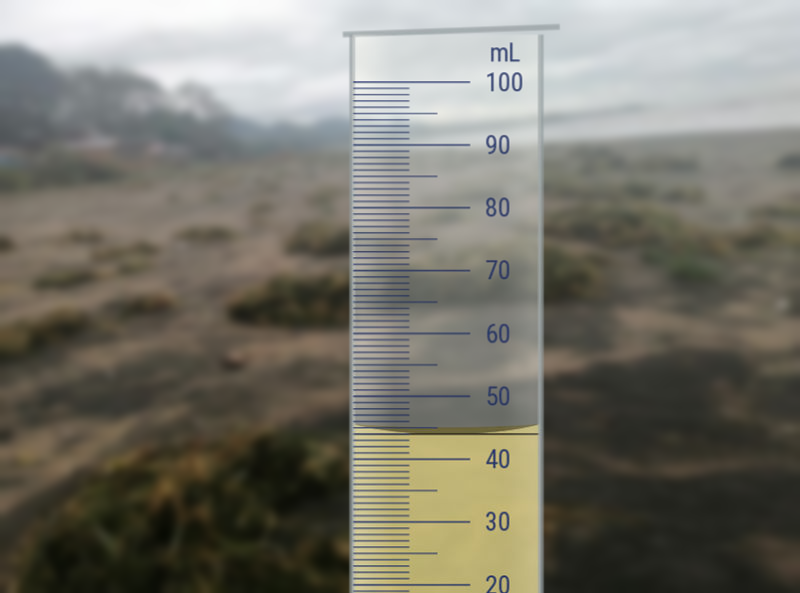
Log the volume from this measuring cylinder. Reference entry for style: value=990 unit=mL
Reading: value=44 unit=mL
